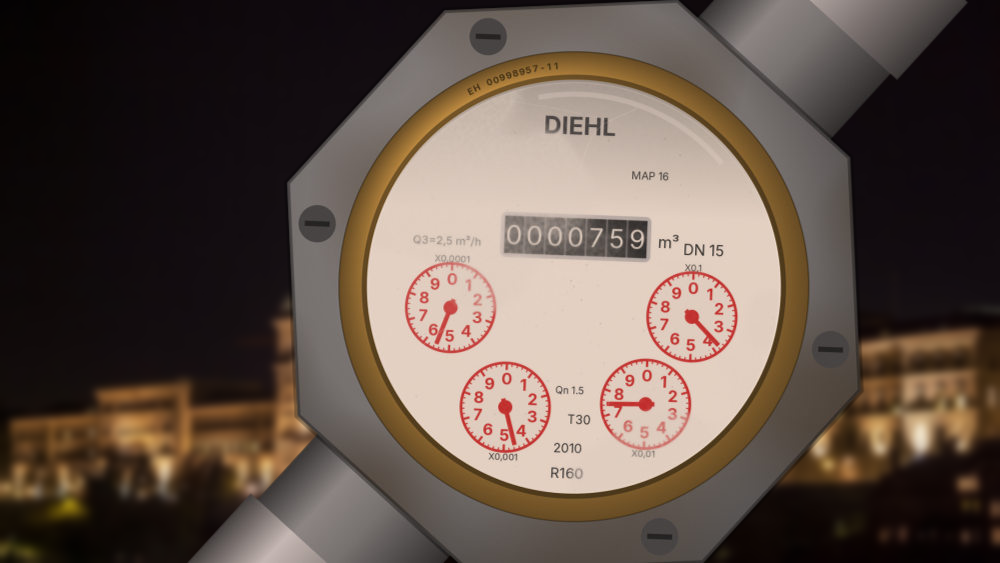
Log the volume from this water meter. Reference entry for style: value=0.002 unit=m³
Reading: value=759.3745 unit=m³
